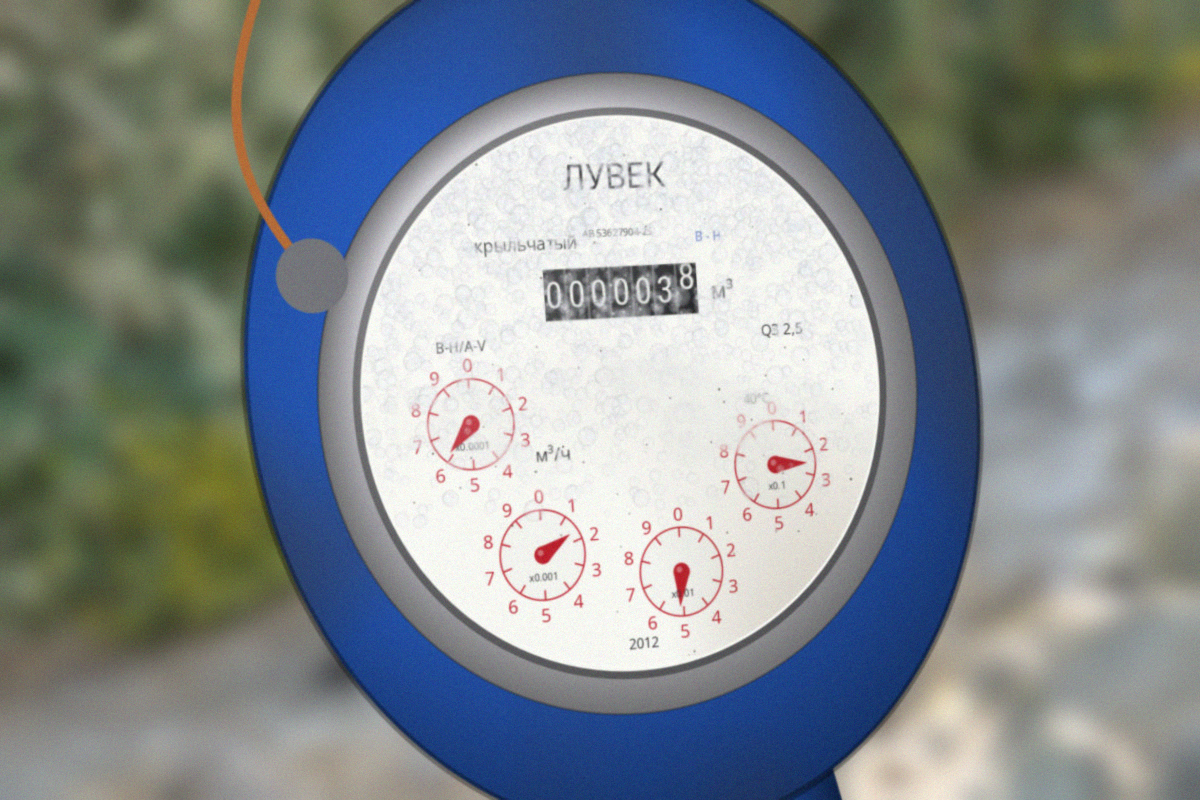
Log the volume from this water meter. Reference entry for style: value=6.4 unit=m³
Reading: value=38.2516 unit=m³
